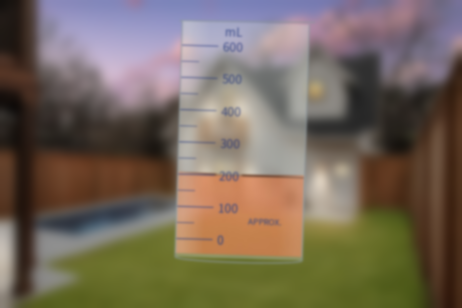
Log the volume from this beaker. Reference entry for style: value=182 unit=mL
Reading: value=200 unit=mL
